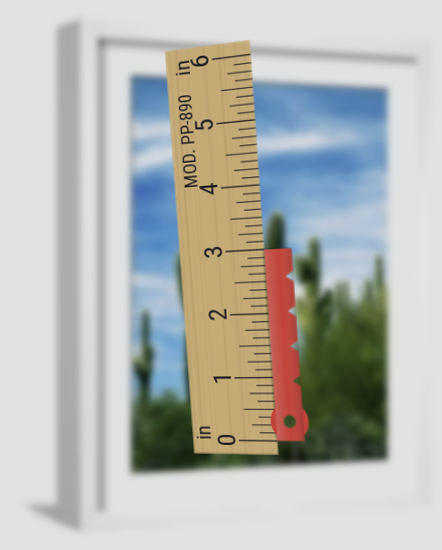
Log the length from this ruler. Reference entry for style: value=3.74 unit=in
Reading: value=3 unit=in
